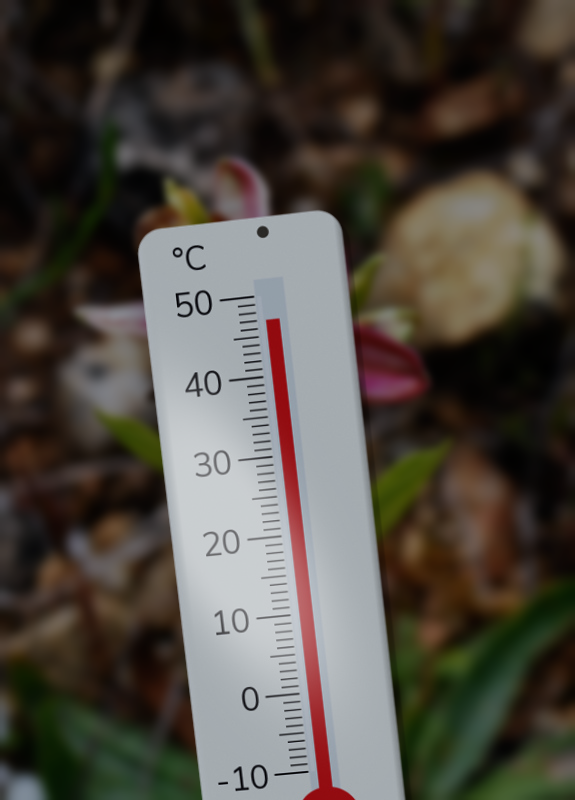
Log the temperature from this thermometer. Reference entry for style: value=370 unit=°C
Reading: value=47 unit=°C
